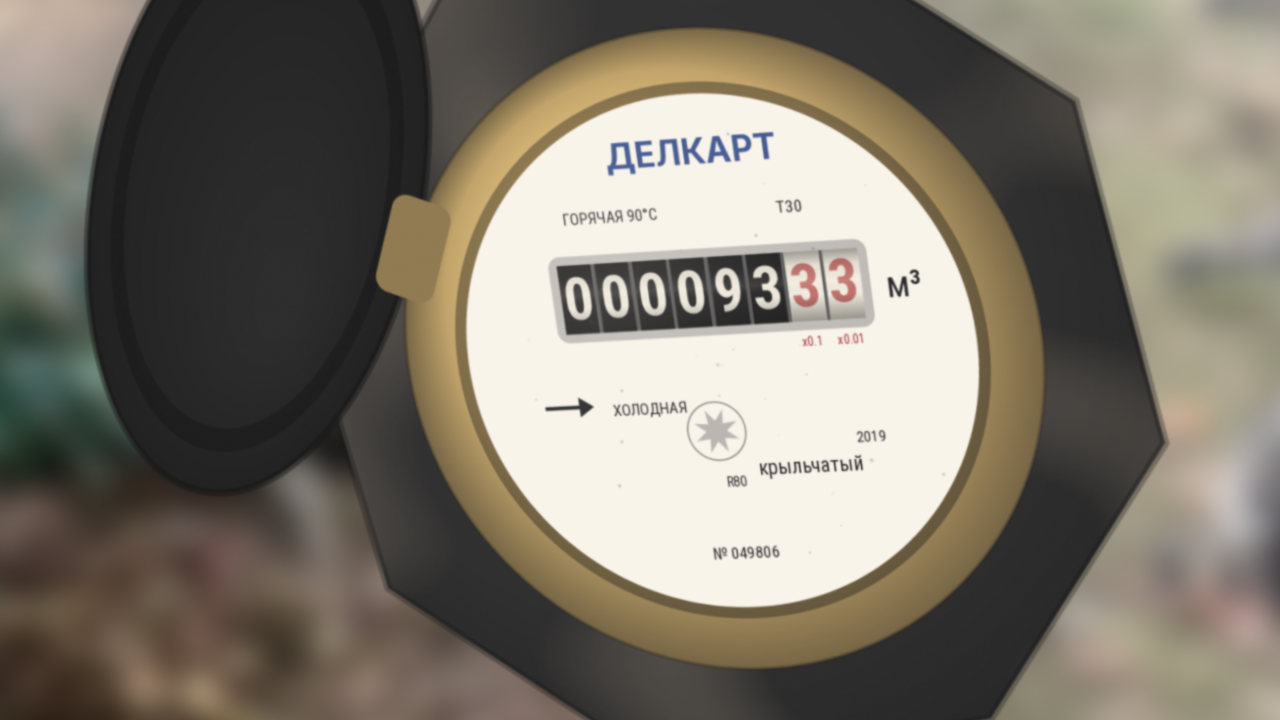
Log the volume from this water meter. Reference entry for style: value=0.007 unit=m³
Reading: value=93.33 unit=m³
